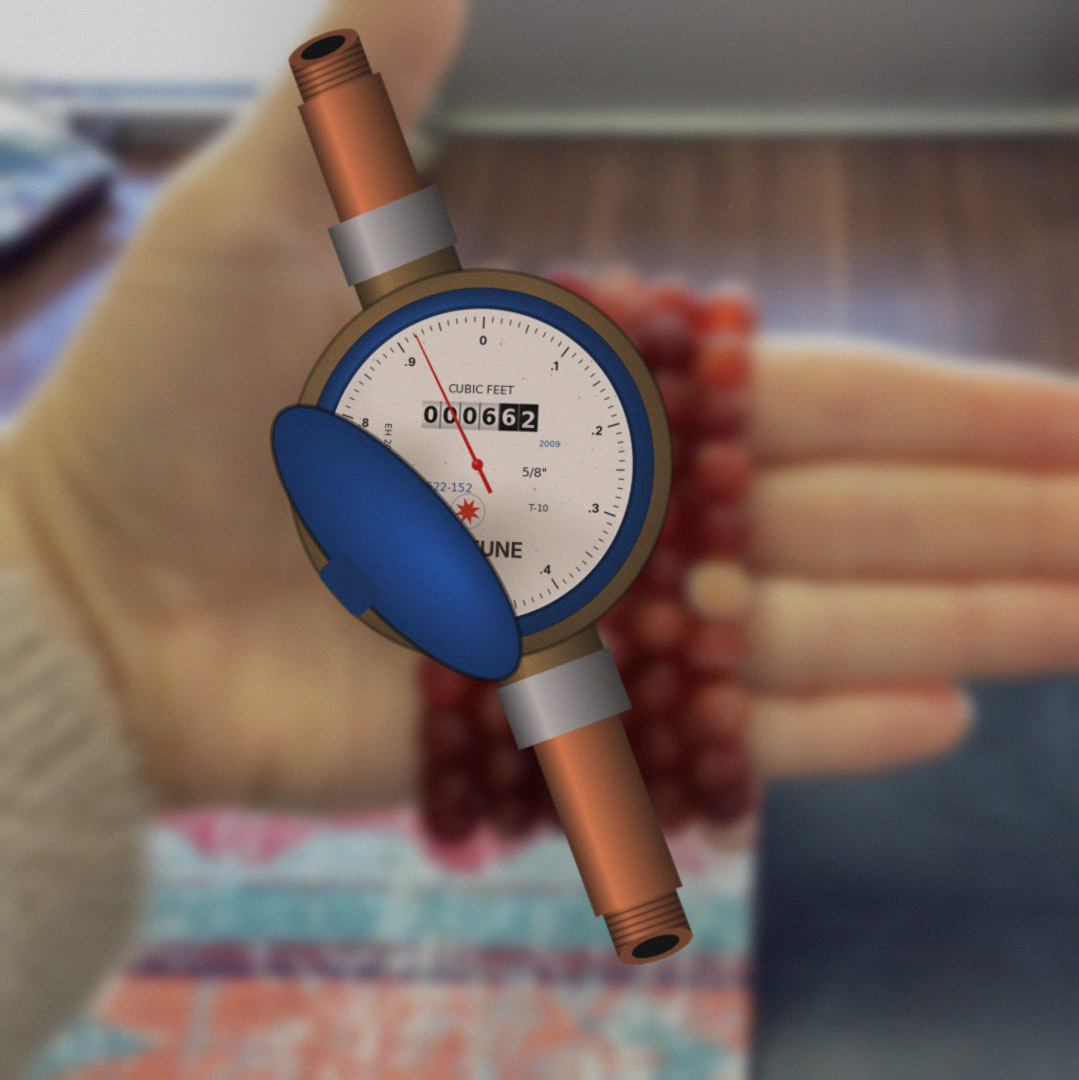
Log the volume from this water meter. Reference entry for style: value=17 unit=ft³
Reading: value=661.92 unit=ft³
